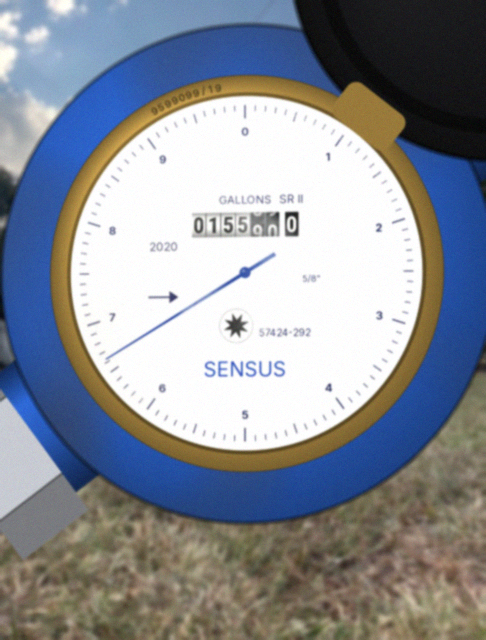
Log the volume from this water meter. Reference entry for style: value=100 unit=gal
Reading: value=155896.6 unit=gal
